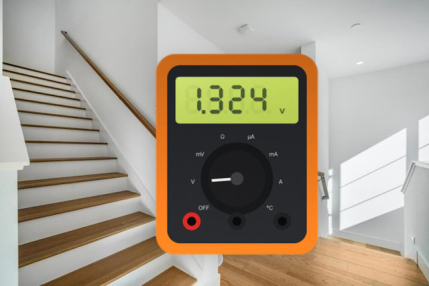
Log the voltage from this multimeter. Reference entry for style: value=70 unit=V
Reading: value=1.324 unit=V
